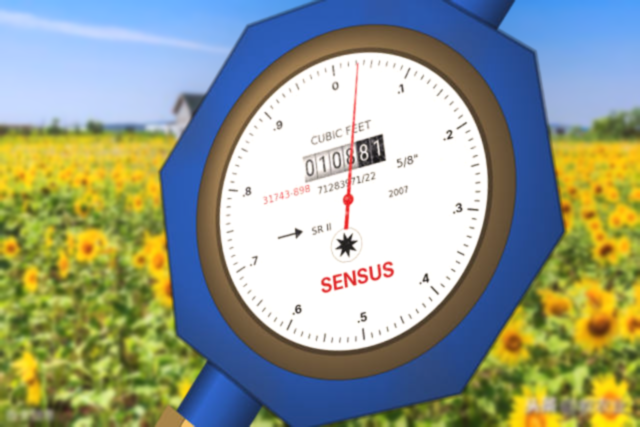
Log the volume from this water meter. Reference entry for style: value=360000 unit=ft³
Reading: value=10881.03 unit=ft³
